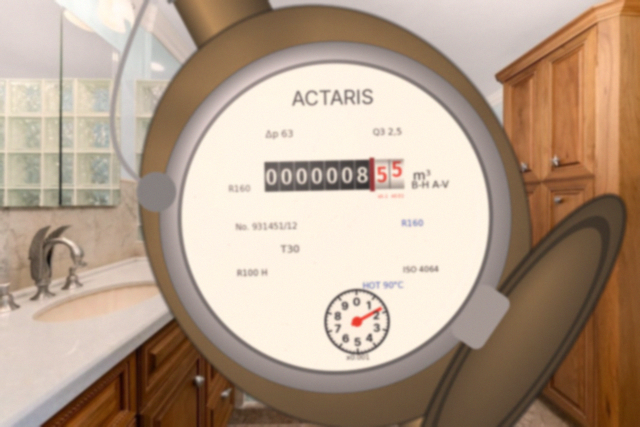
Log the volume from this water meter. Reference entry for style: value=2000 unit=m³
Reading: value=8.551 unit=m³
